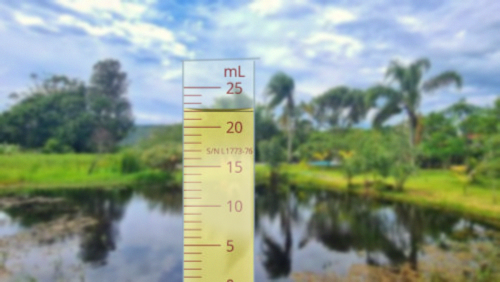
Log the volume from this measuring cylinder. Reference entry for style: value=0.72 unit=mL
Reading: value=22 unit=mL
